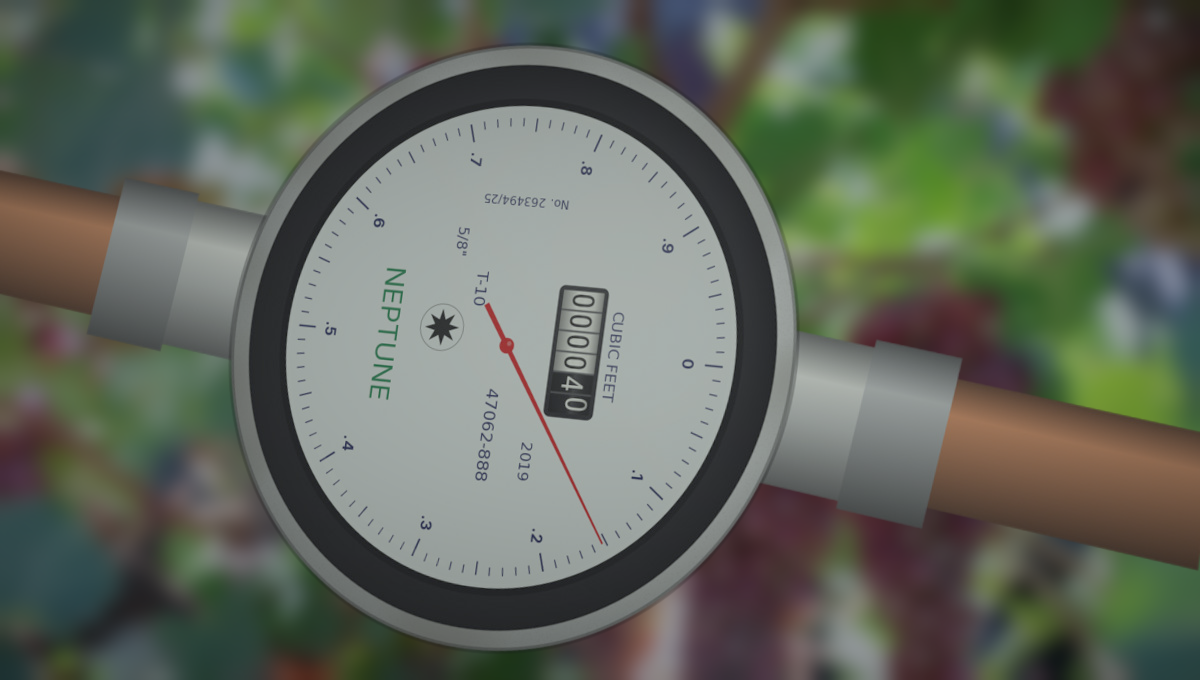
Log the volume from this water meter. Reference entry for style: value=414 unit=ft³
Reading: value=40.15 unit=ft³
